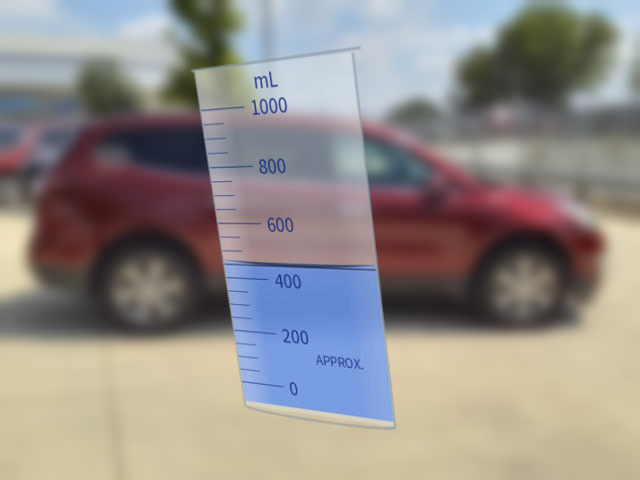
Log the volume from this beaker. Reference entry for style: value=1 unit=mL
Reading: value=450 unit=mL
